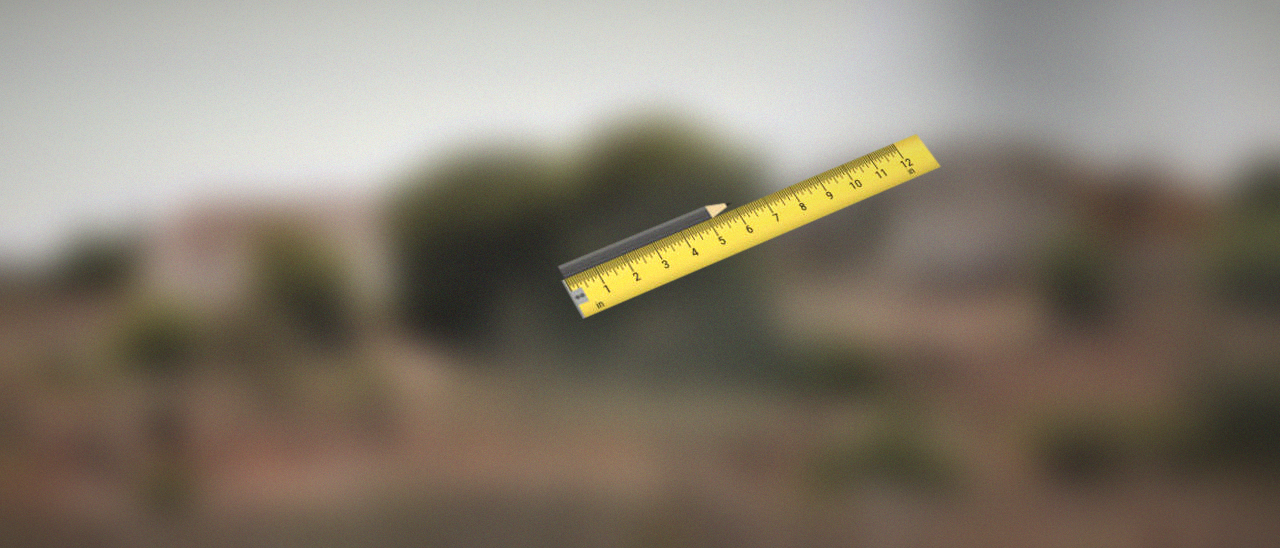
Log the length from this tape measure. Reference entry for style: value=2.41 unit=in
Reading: value=6 unit=in
